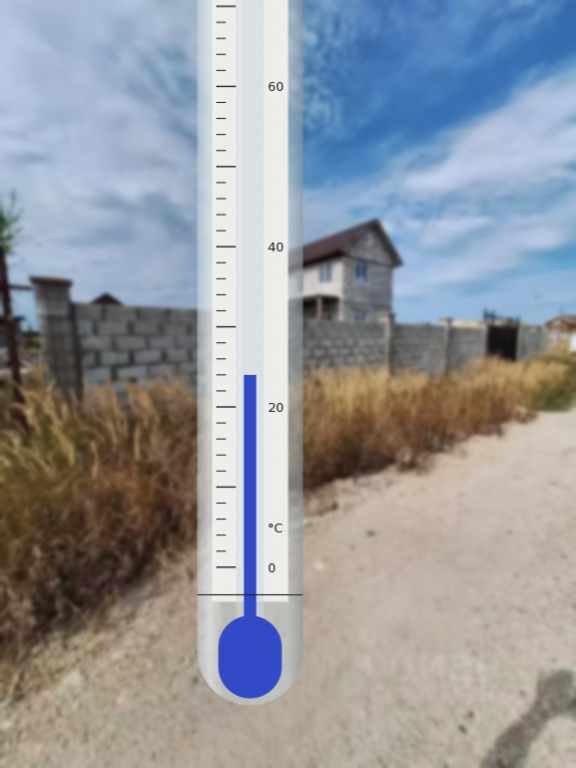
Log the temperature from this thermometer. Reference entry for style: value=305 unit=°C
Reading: value=24 unit=°C
